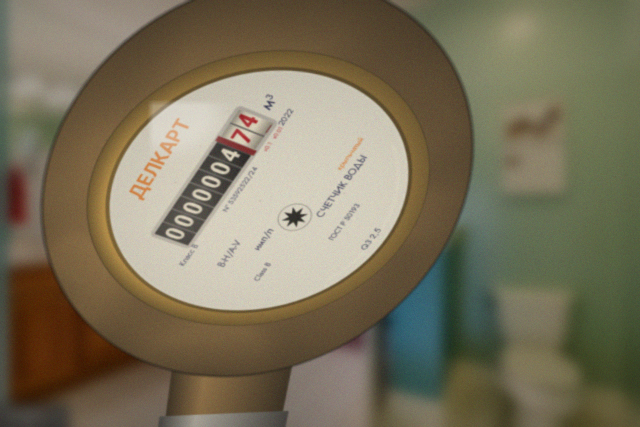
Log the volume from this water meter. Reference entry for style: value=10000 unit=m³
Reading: value=4.74 unit=m³
